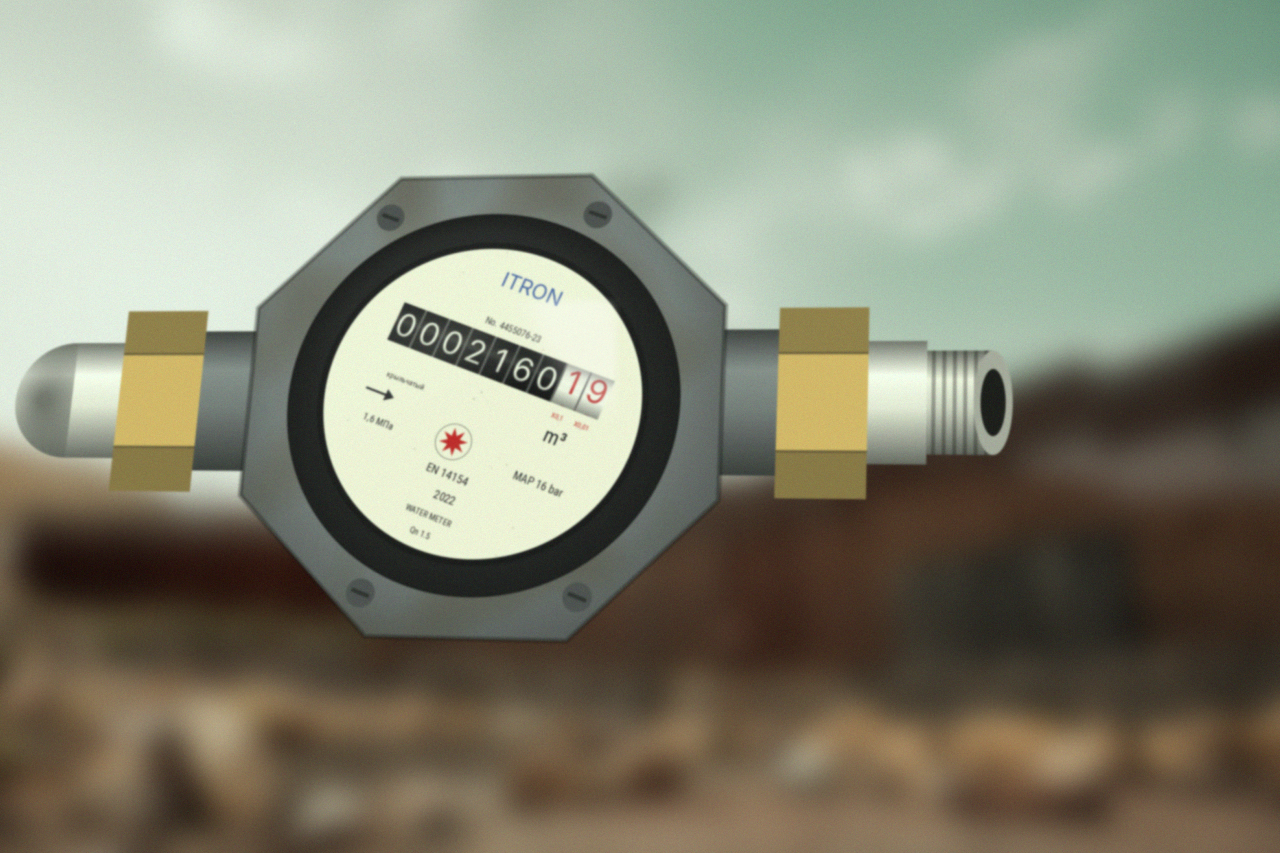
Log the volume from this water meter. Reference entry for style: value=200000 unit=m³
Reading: value=2160.19 unit=m³
